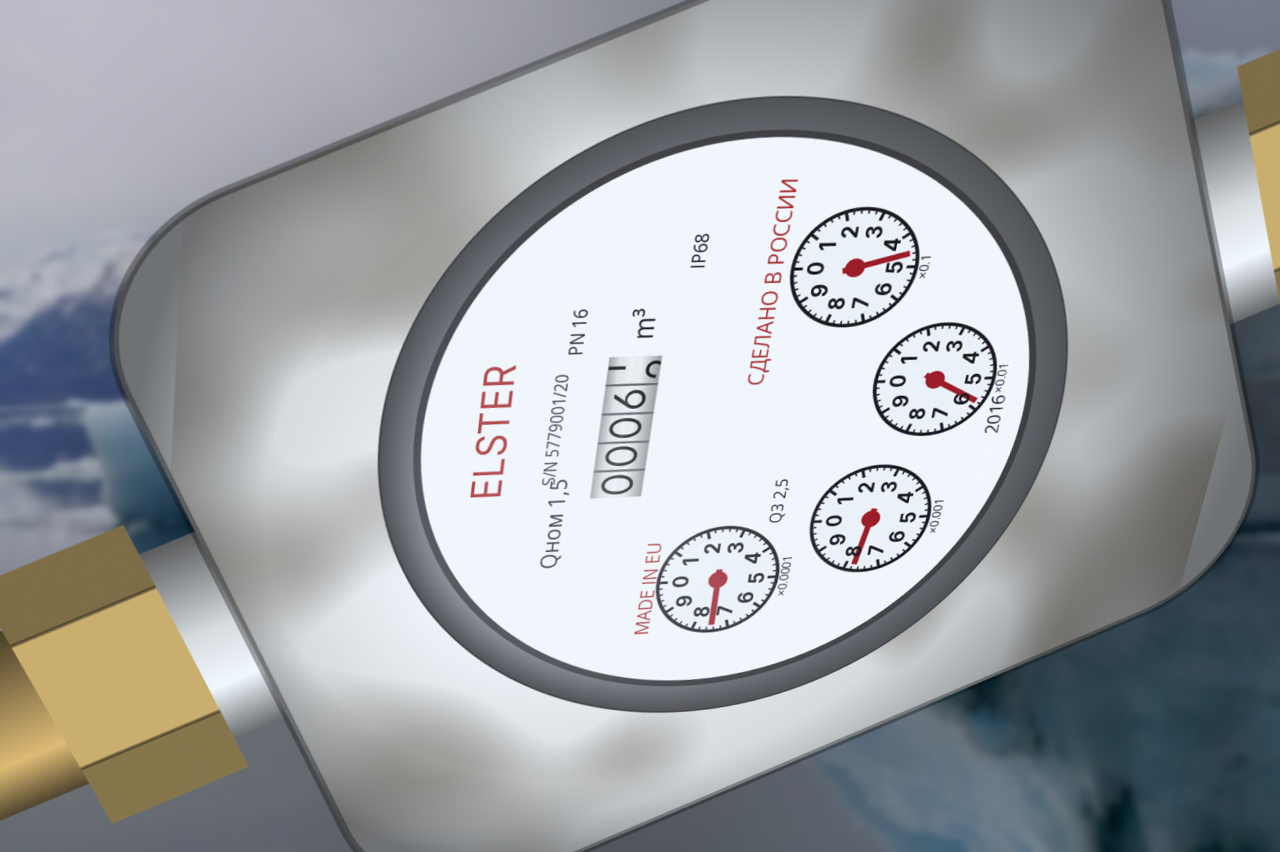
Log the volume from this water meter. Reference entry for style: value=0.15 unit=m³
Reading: value=61.4577 unit=m³
